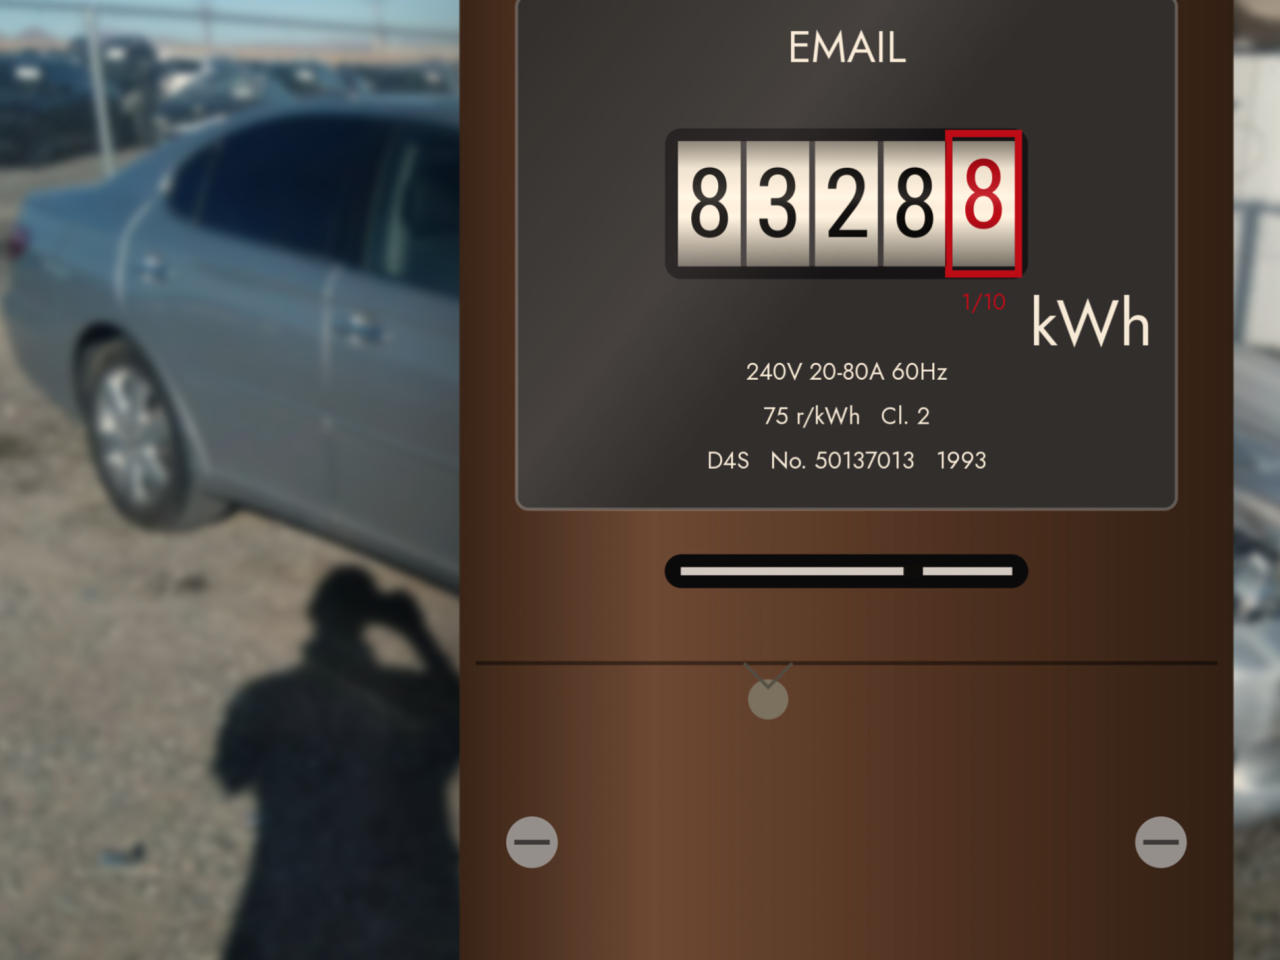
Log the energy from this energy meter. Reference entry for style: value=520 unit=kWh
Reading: value=8328.8 unit=kWh
